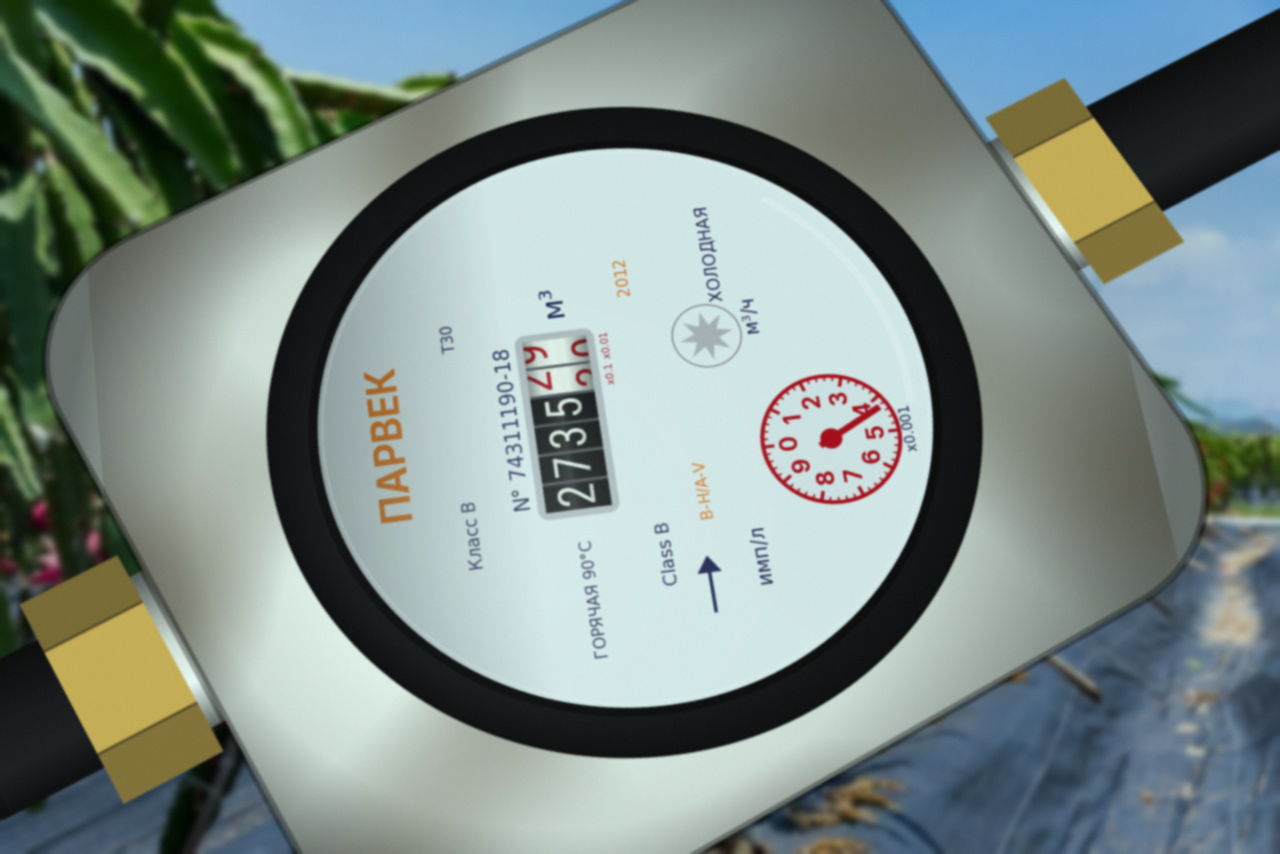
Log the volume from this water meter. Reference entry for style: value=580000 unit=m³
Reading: value=2735.294 unit=m³
